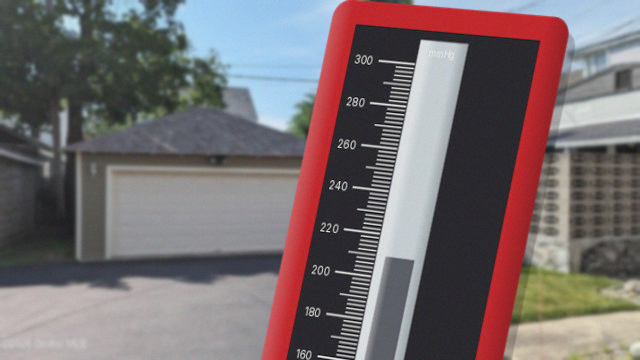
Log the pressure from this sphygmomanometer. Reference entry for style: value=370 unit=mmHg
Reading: value=210 unit=mmHg
